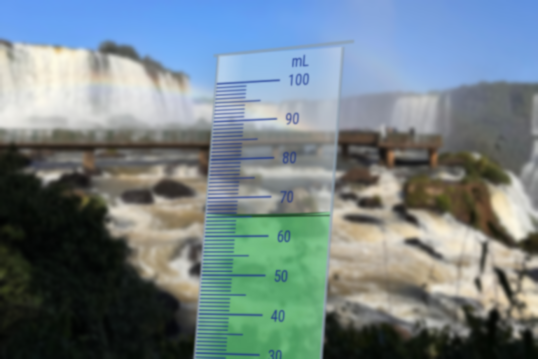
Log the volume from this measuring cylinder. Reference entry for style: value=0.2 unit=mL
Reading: value=65 unit=mL
